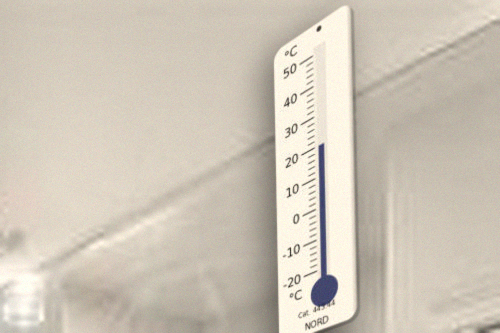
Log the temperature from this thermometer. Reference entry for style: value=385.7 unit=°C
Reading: value=20 unit=°C
